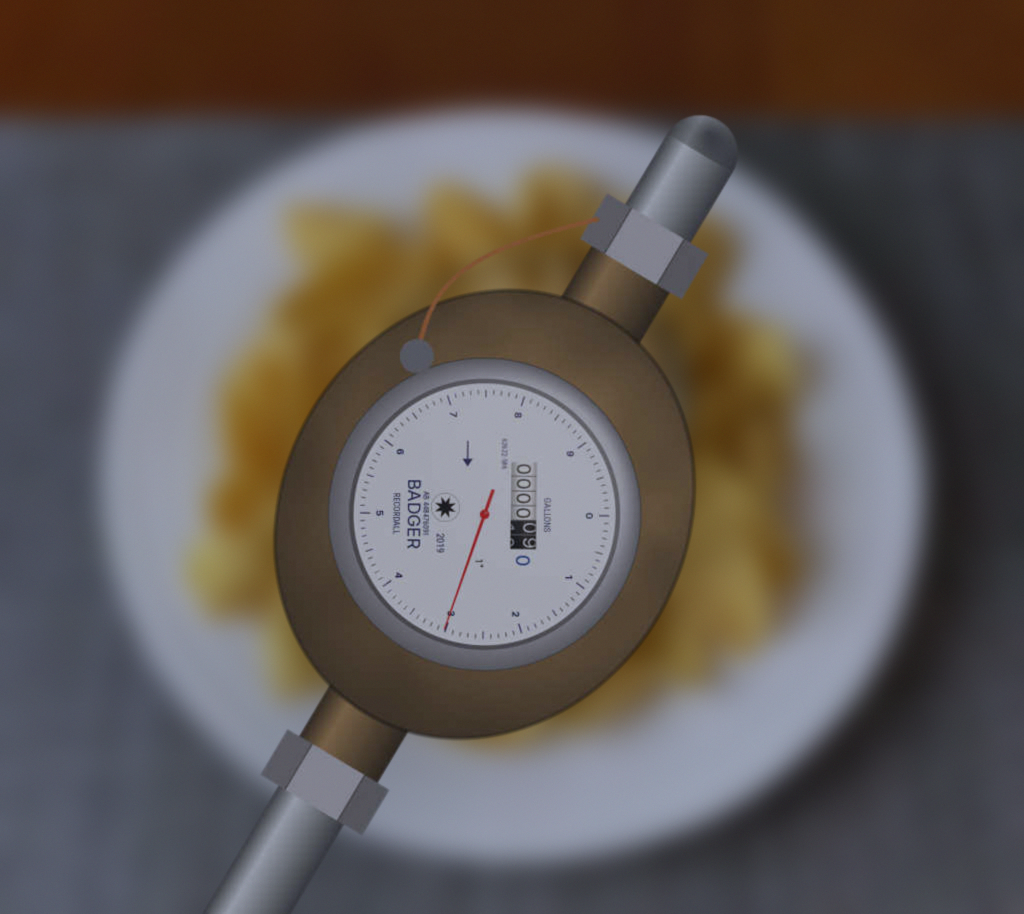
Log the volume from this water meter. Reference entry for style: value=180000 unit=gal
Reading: value=93.0 unit=gal
